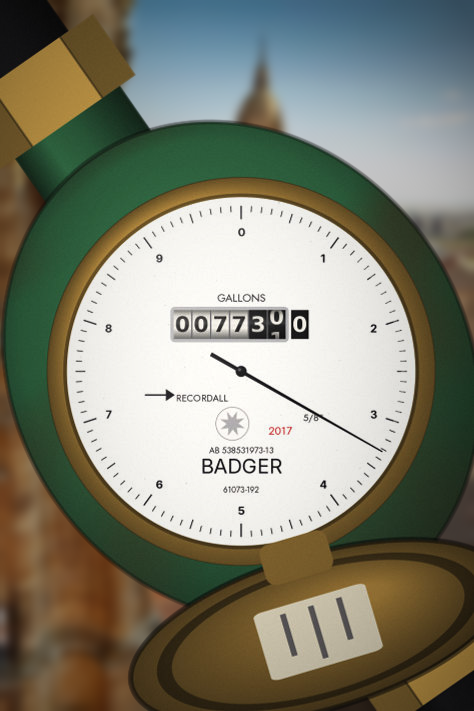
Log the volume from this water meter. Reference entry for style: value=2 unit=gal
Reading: value=77303.3 unit=gal
